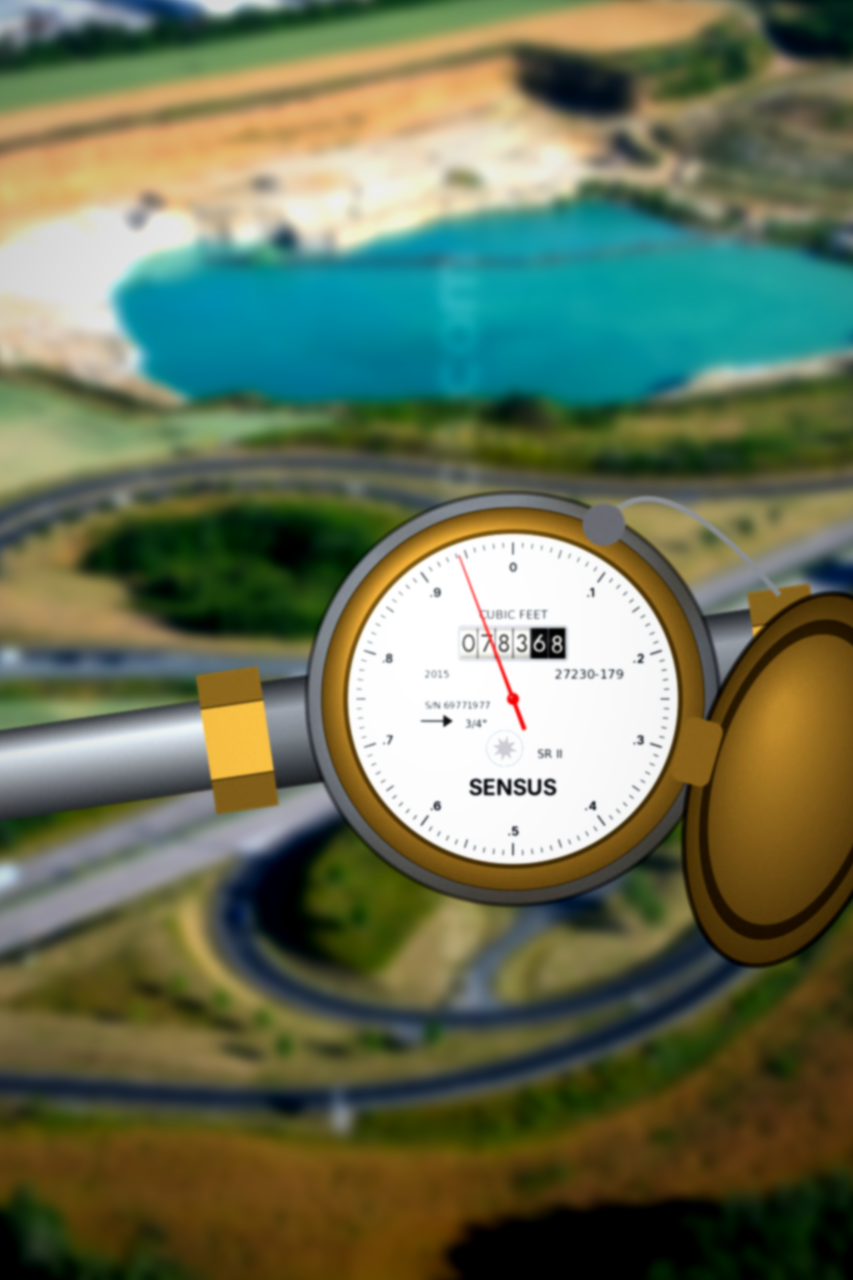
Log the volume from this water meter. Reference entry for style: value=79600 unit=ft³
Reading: value=78367.94 unit=ft³
